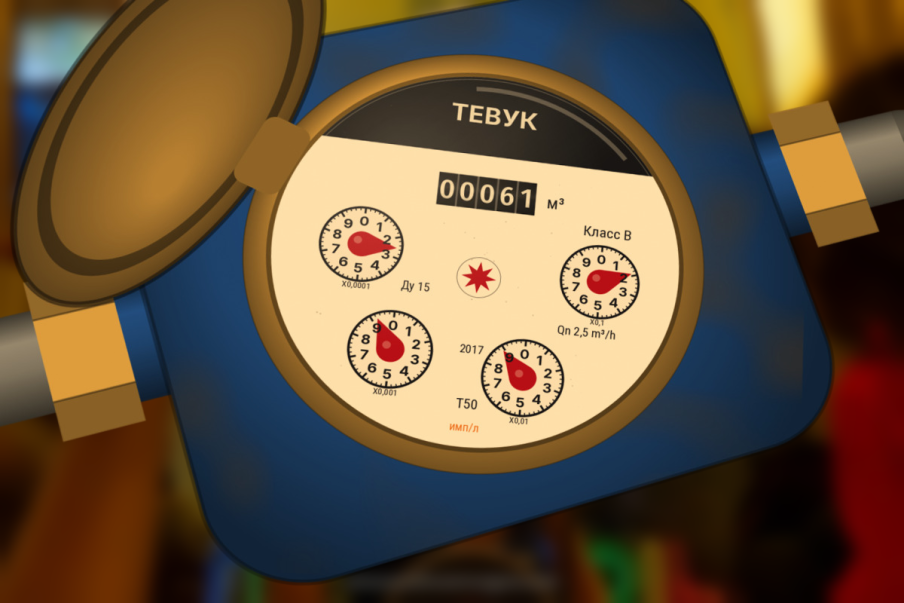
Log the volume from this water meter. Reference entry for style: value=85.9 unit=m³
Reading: value=61.1892 unit=m³
